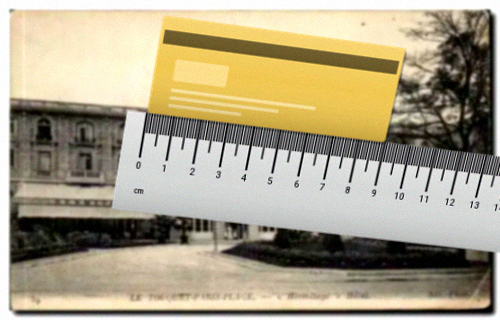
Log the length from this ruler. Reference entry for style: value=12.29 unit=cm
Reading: value=9 unit=cm
